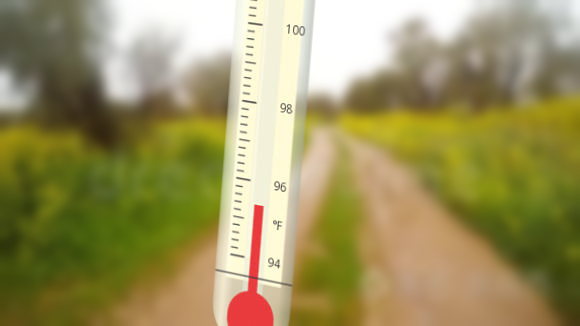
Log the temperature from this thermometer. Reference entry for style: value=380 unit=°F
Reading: value=95.4 unit=°F
